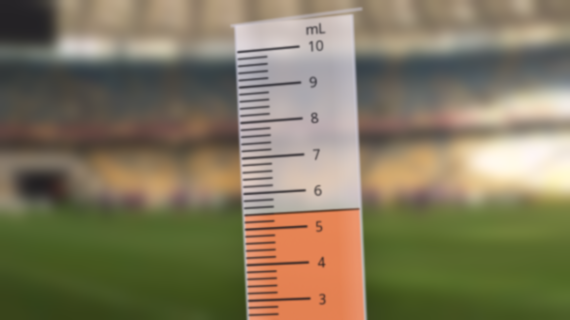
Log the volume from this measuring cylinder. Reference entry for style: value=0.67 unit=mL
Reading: value=5.4 unit=mL
